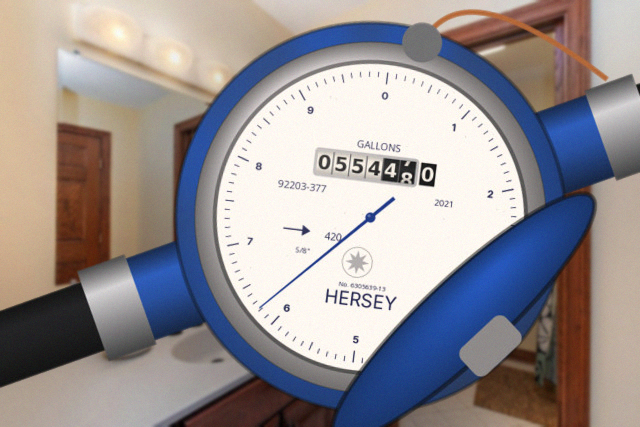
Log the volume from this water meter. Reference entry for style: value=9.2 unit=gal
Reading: value=554476.2 unit=gal
